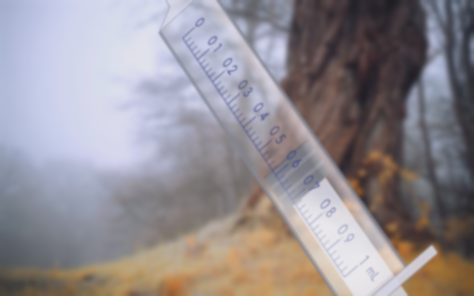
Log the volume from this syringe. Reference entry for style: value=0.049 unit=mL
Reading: value=0.58 unit=mL
